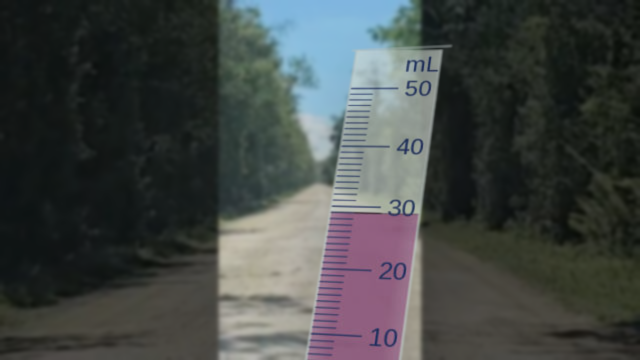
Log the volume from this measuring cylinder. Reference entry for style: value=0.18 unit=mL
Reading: value=29 unit=mL
